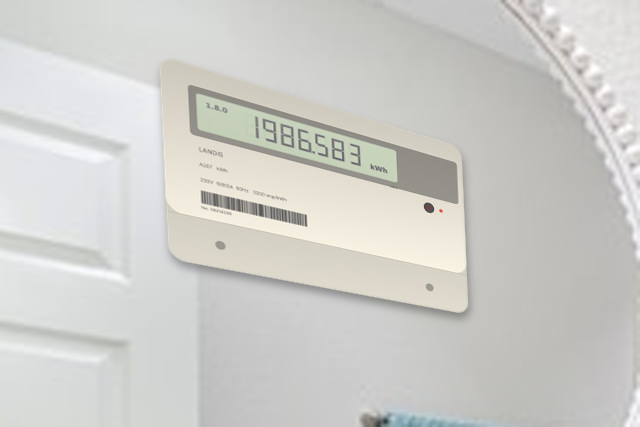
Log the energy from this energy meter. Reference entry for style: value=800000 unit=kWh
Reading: value=1986.583 unit=kWh
